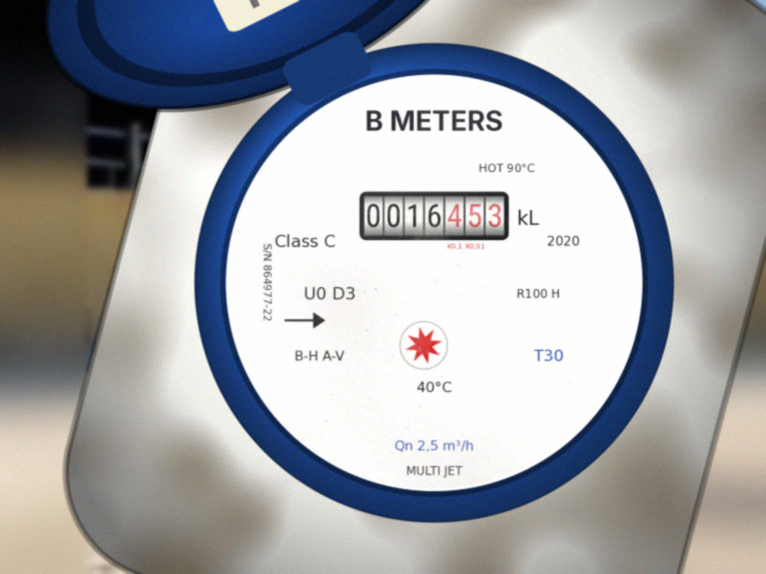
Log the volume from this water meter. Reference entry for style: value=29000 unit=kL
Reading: value=16.453 unit=kL
